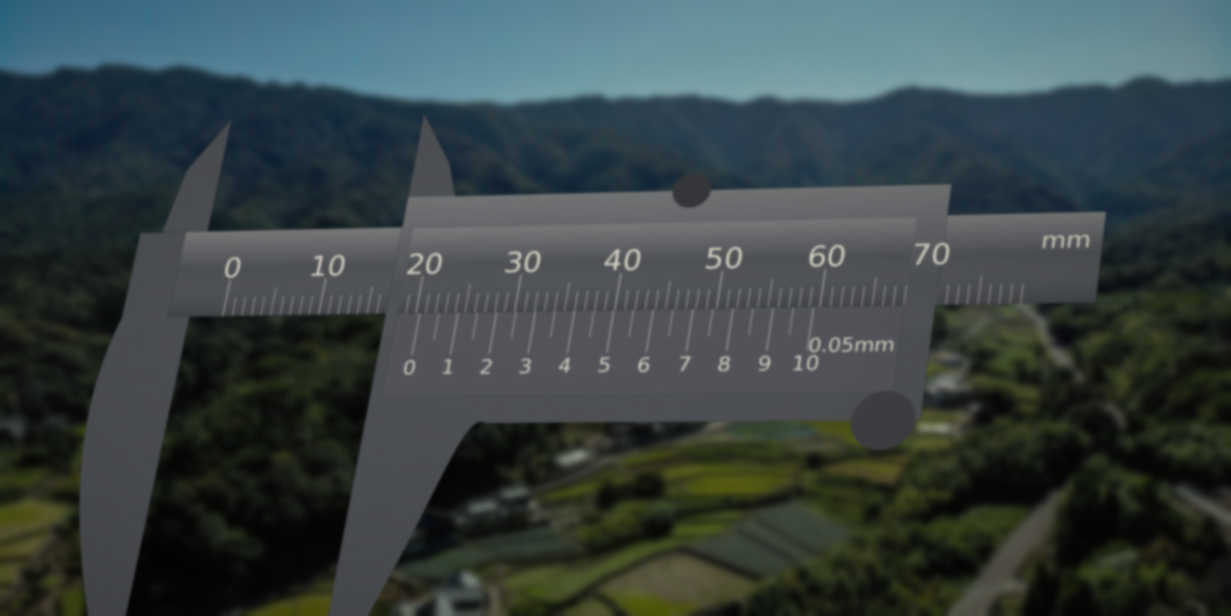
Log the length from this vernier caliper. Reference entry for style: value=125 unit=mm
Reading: value=20.4 unit=mm
